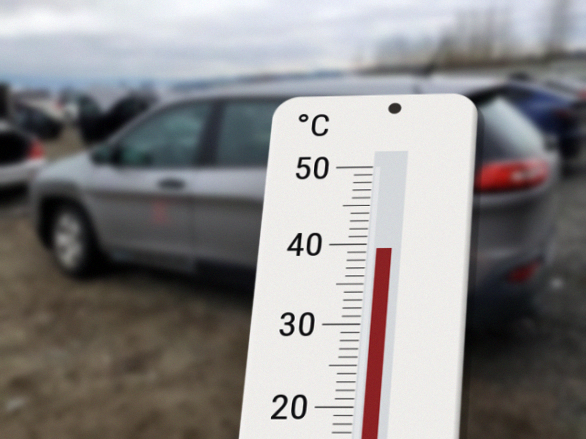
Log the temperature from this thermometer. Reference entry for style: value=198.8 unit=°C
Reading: value=39.5 unit=°C
